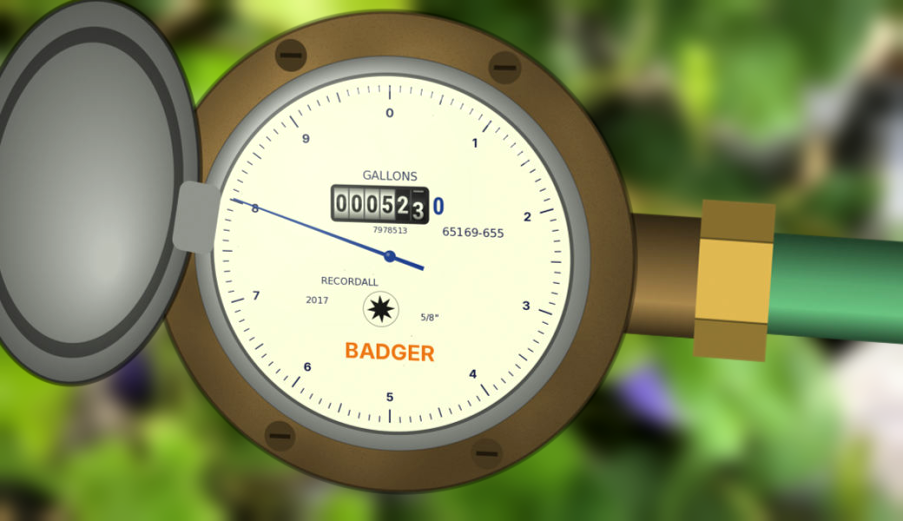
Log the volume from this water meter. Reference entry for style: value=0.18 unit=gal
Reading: value=5228.0 unit=gal
